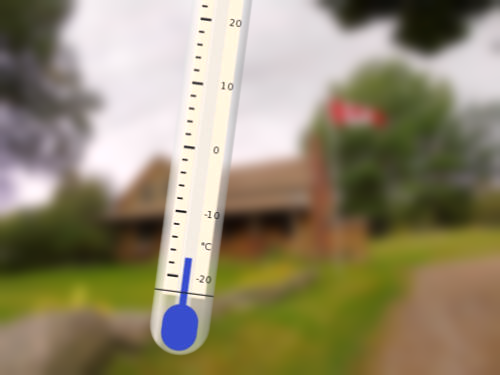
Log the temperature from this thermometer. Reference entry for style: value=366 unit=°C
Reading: value=-17 unit=°C
